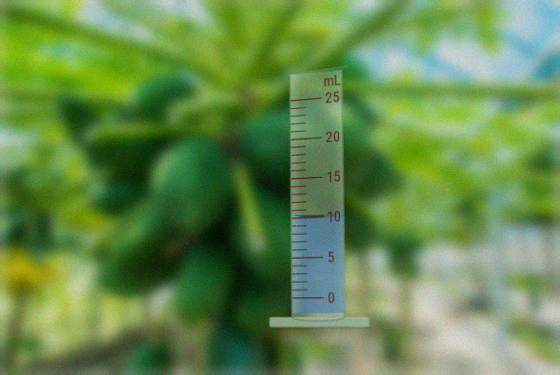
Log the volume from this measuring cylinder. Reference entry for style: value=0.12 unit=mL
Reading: value=10 unit=mL
